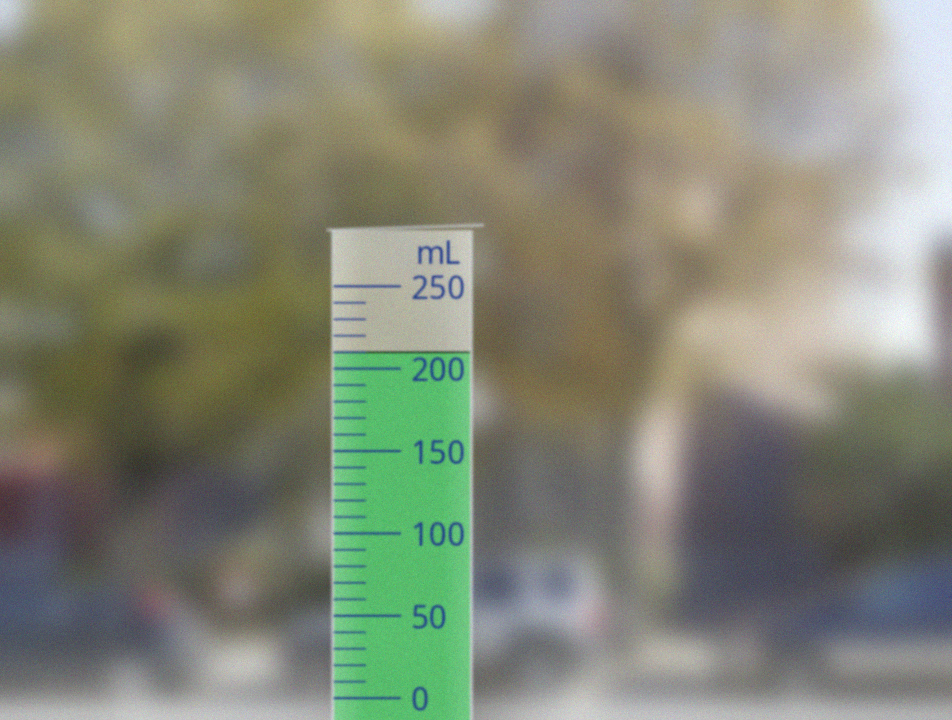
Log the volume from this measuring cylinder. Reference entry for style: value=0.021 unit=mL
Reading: value=210 unit=mL
